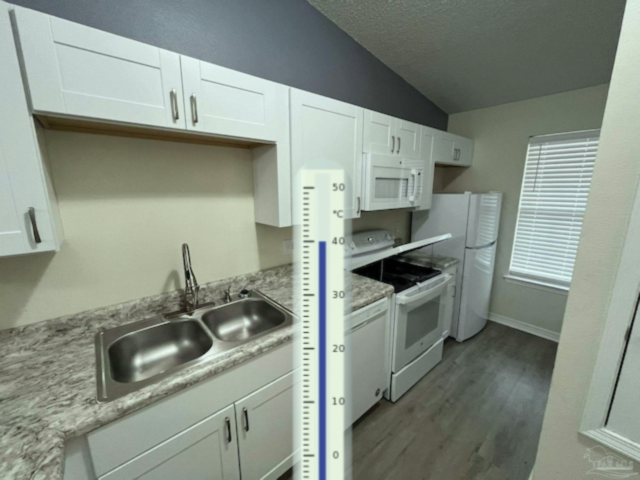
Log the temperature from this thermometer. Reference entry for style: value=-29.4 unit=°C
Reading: value=40 unit=°C
